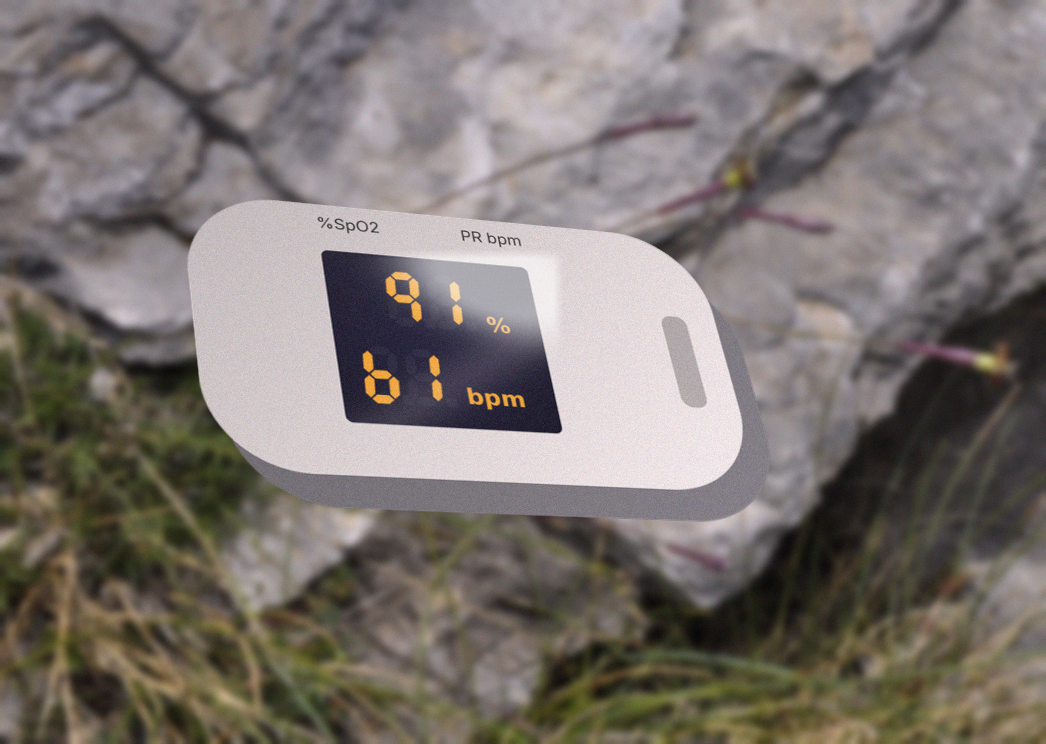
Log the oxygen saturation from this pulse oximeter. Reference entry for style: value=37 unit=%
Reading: value=91 unit=%
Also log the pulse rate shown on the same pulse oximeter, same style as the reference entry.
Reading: value=61 unit=bpm
